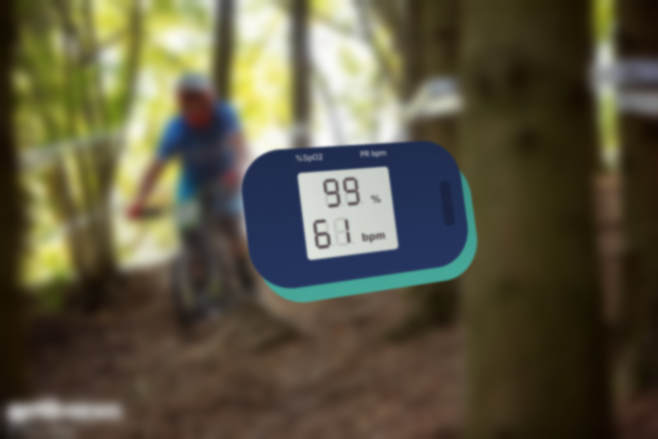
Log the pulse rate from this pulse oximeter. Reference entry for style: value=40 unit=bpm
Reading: value=61 unit=bpm
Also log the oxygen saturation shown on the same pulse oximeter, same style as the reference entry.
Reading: value=99 unit=%
